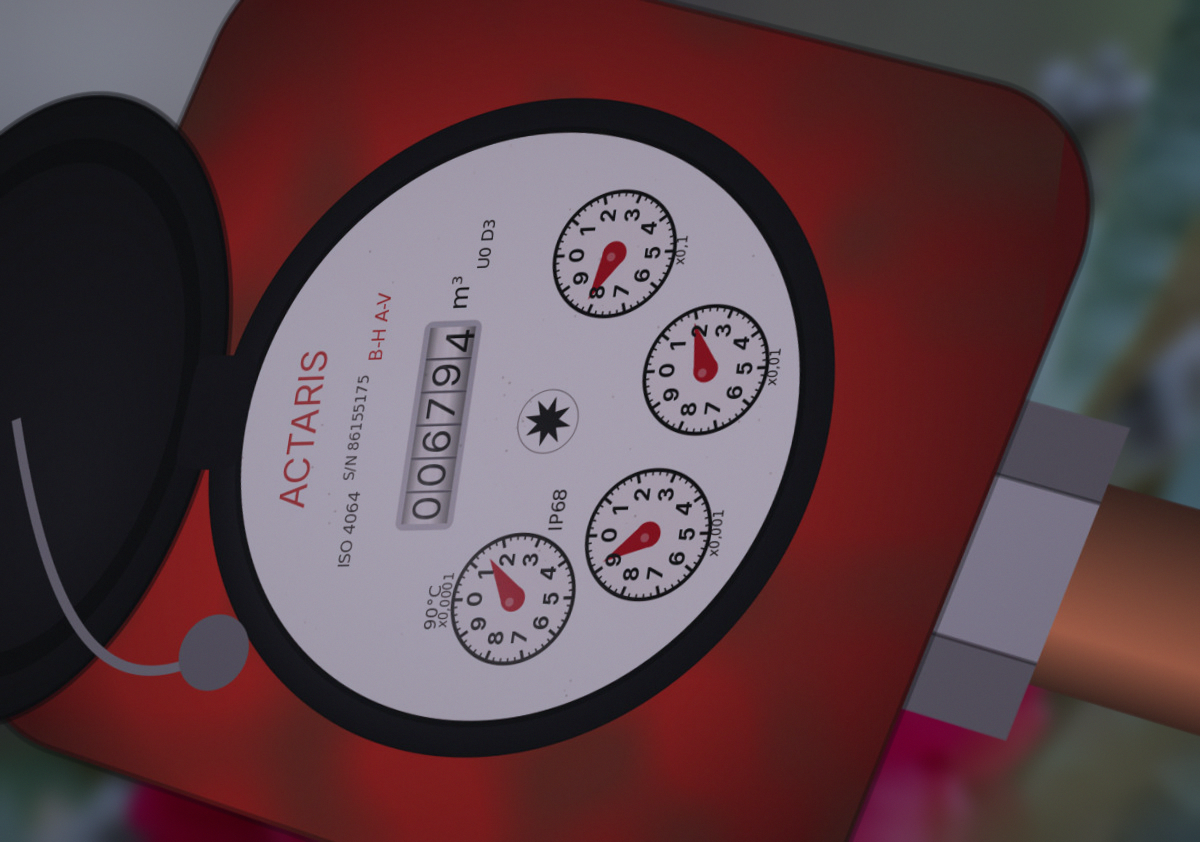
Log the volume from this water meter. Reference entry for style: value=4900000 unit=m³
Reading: value=6793.8191 unit=m³
